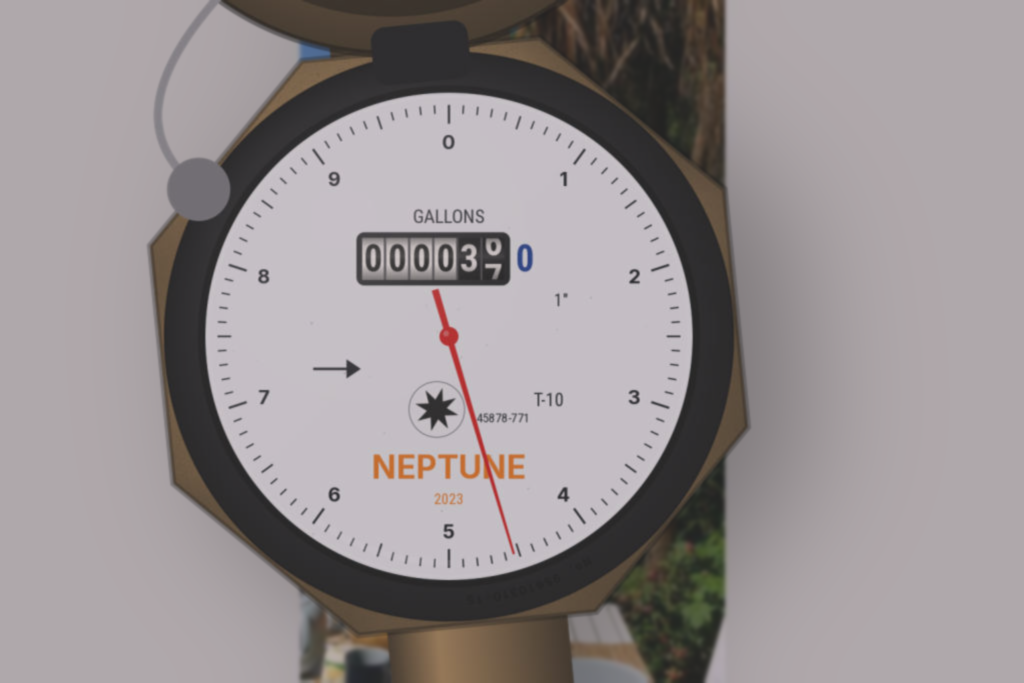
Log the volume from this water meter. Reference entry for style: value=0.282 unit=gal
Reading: value=364.5 unit=gal
